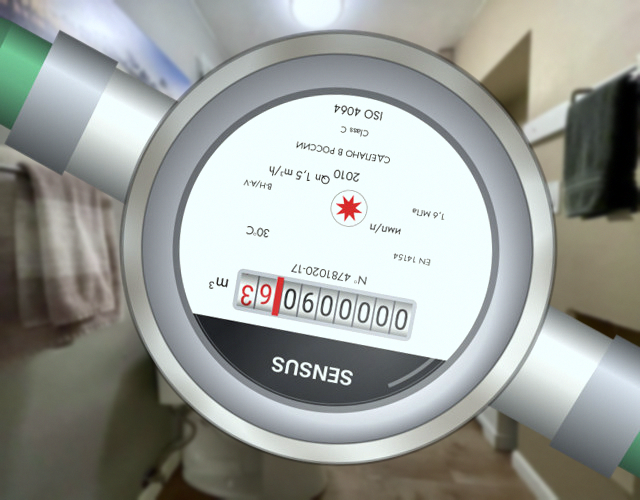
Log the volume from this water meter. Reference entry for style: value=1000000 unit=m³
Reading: value=90.63 unit=m³
